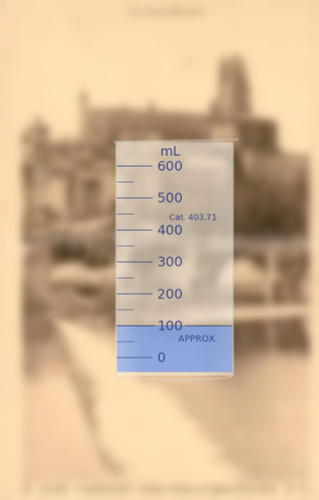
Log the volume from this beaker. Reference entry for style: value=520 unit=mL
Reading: value=100 unit=mL
